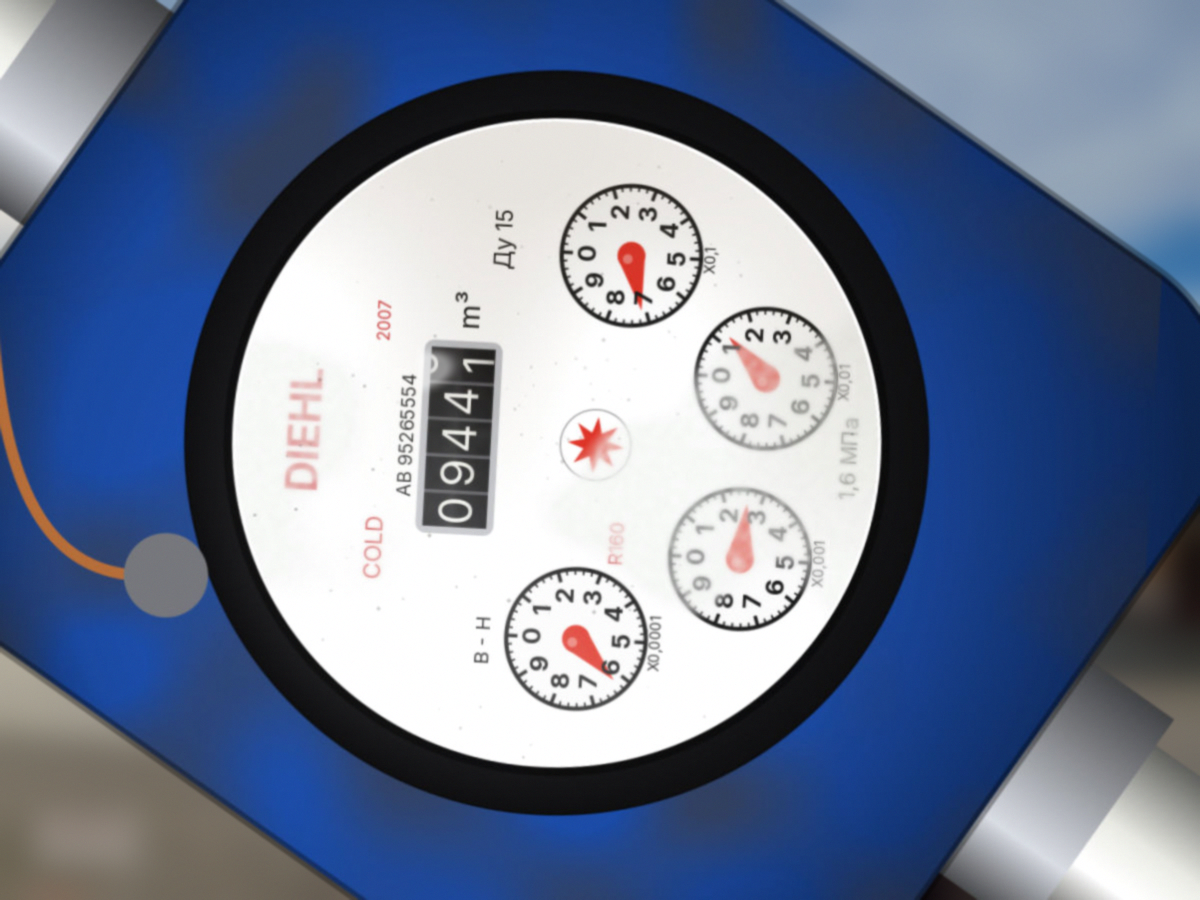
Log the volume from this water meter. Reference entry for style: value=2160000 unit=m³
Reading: value=9440.7126 unit=m³
